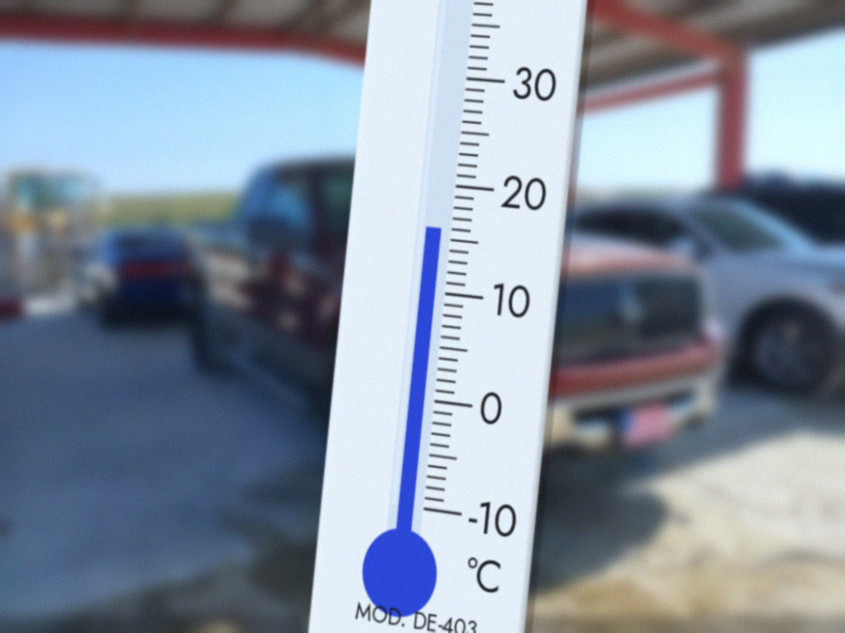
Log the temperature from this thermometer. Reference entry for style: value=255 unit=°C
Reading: value=16 unit=°C
